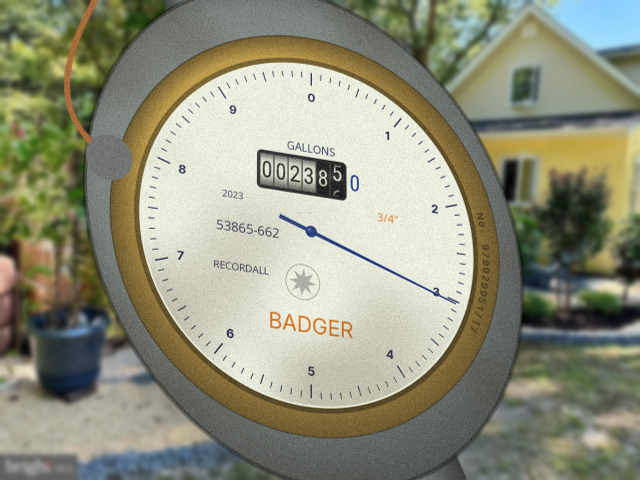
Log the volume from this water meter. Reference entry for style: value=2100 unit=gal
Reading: value=23853.0 unit=gal
